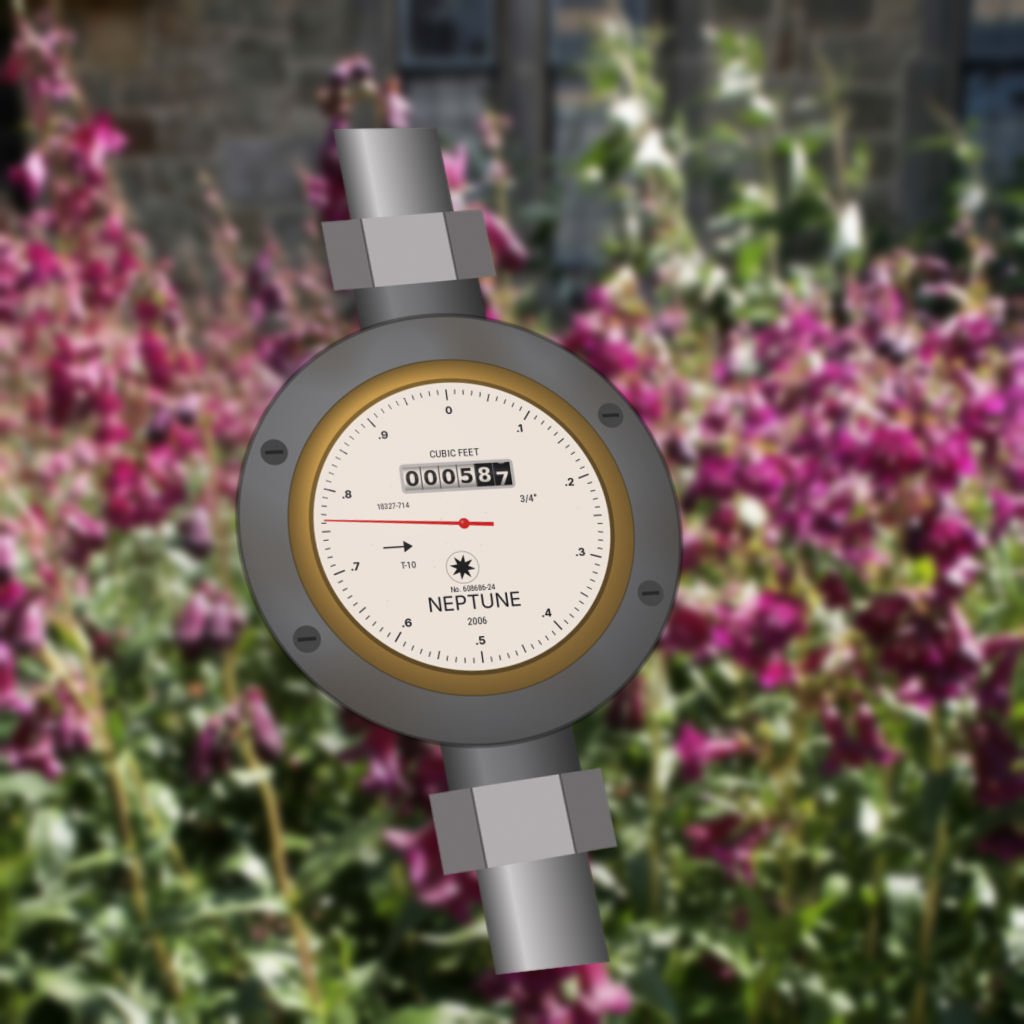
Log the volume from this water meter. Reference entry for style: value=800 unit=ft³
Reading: value=586.76 unit=ft³
